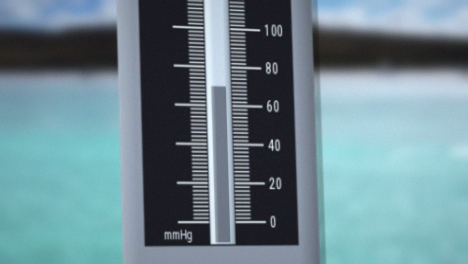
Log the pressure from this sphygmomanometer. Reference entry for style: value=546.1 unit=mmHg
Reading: value=70 unit=mmHg
